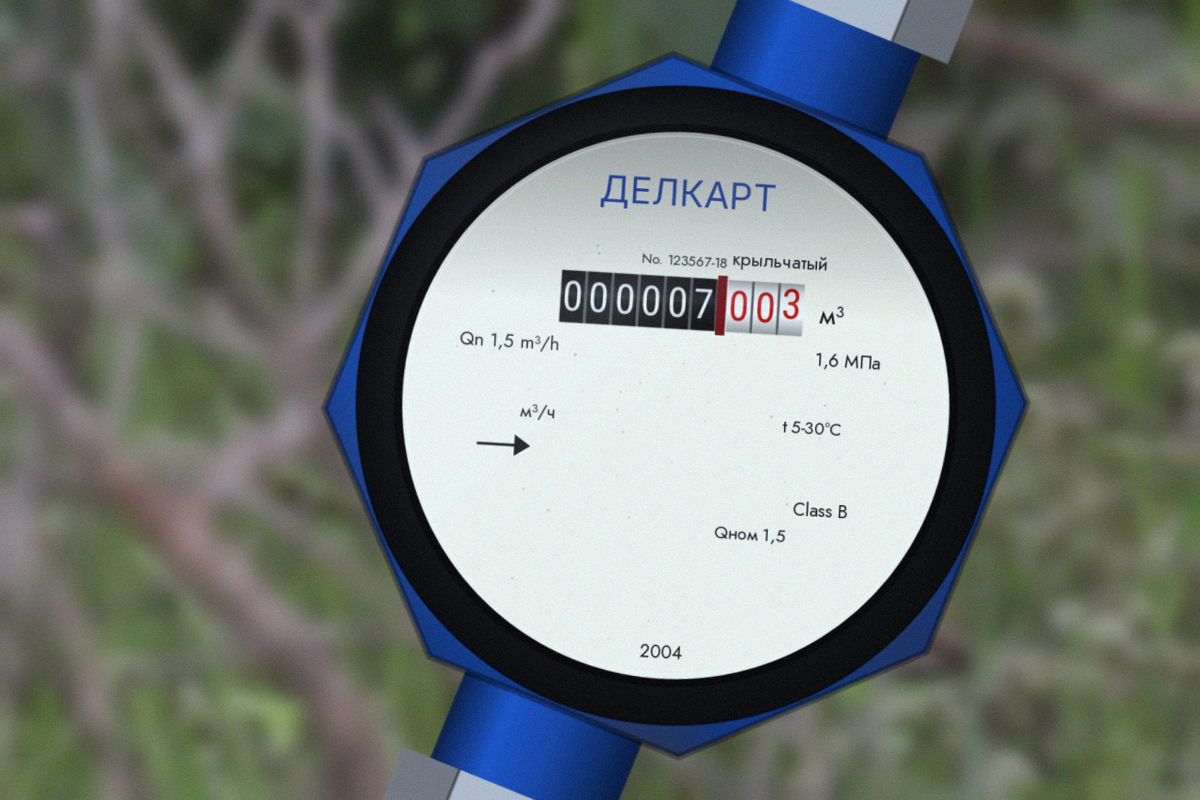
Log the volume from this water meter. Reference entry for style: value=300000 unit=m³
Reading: value=7.003 unit=m³
